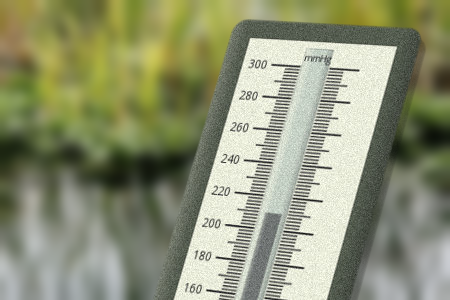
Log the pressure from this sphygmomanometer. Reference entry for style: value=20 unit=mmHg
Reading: value=210 unit=mmHg
